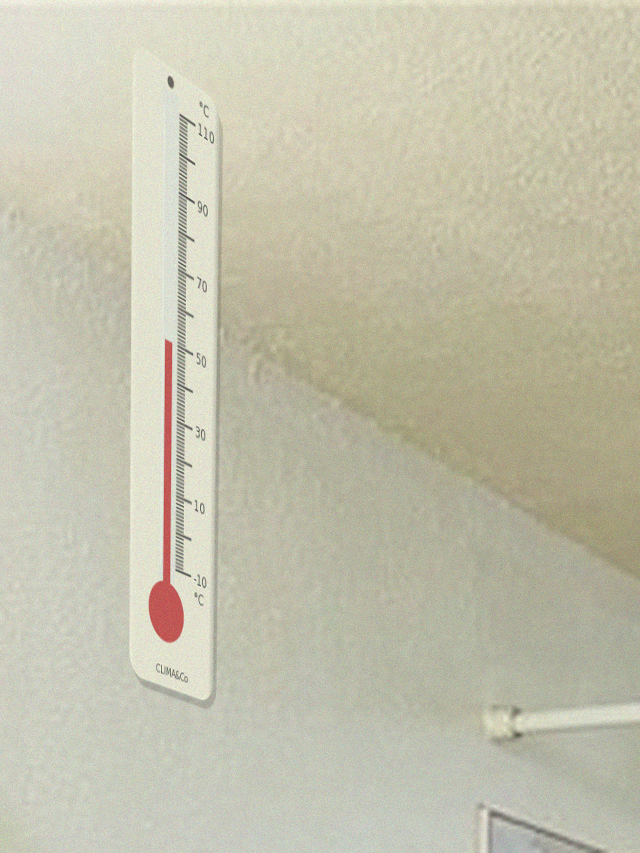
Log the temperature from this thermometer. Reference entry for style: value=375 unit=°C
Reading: value=50 unit=°C
